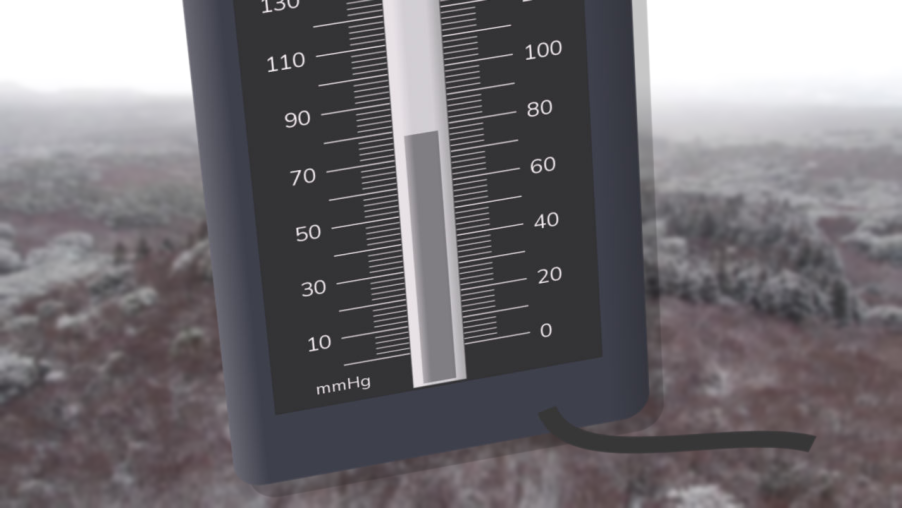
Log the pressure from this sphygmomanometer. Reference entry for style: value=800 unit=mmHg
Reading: value=78 unit=mmHg
